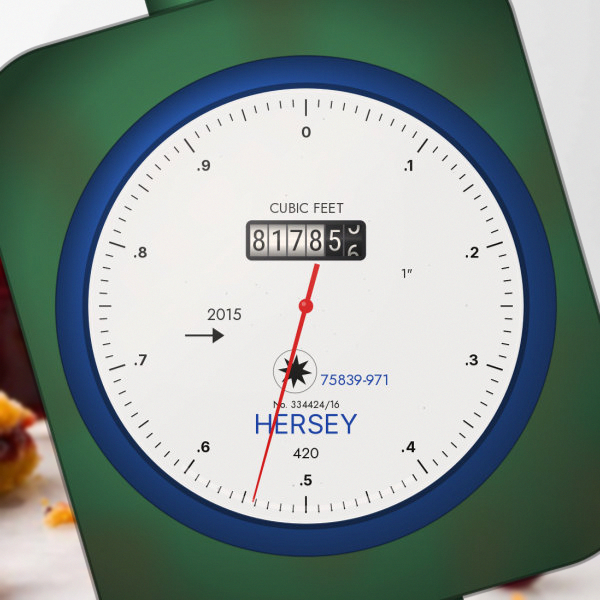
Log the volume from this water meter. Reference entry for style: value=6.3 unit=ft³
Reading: value=817855.54 unit=ft³
